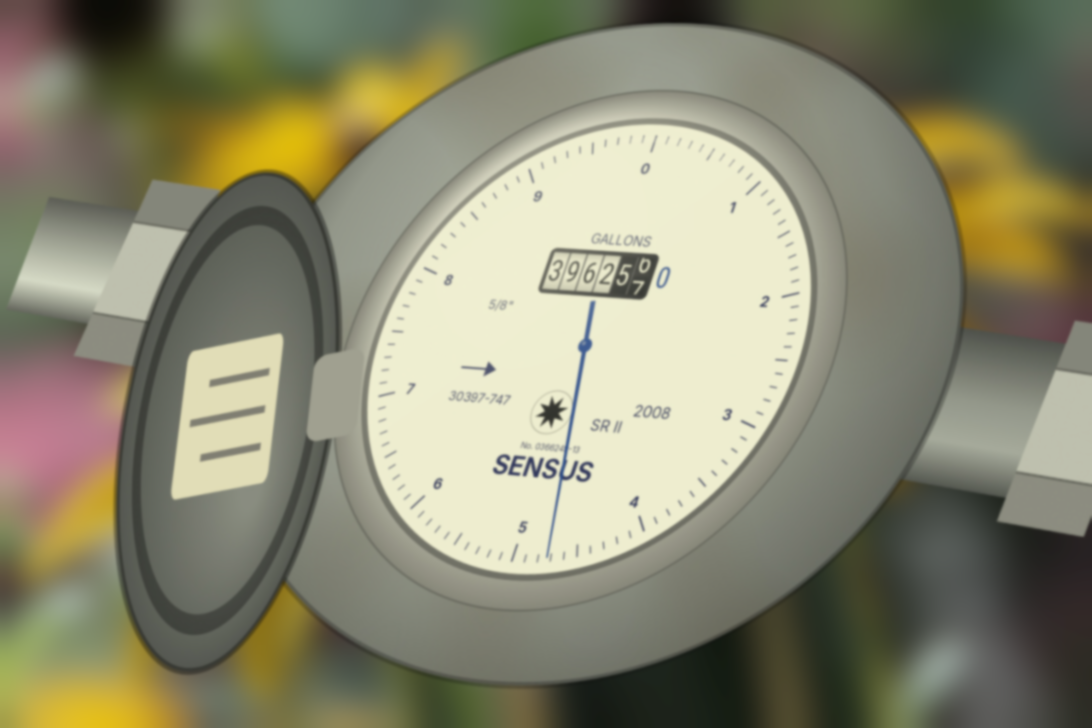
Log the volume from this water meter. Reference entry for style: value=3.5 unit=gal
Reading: value=3962564.7 unit=gal
